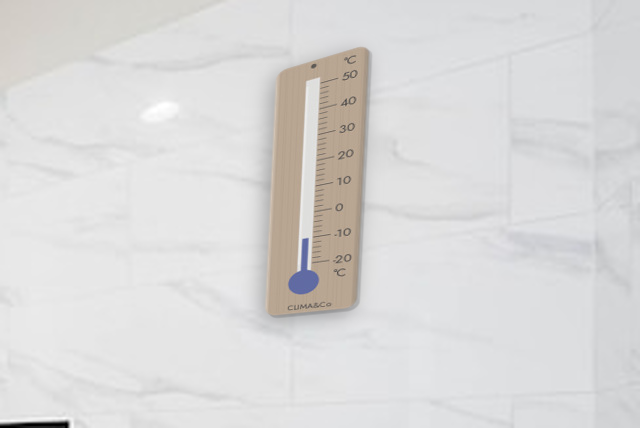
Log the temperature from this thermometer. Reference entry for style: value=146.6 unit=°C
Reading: value=-10 unit=°C
